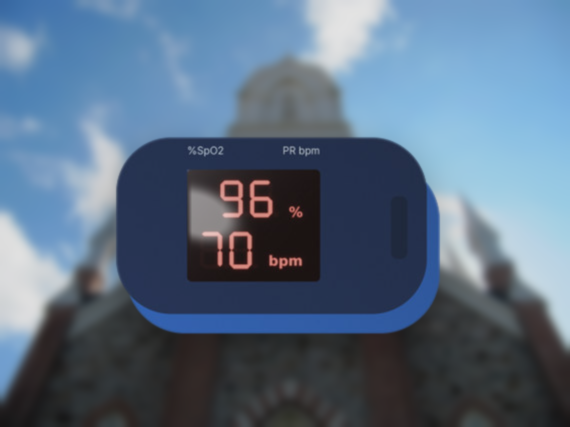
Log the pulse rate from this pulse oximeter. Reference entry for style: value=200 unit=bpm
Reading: value=70 unit=bpm
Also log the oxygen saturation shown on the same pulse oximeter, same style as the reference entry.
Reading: value=96 unit=%
